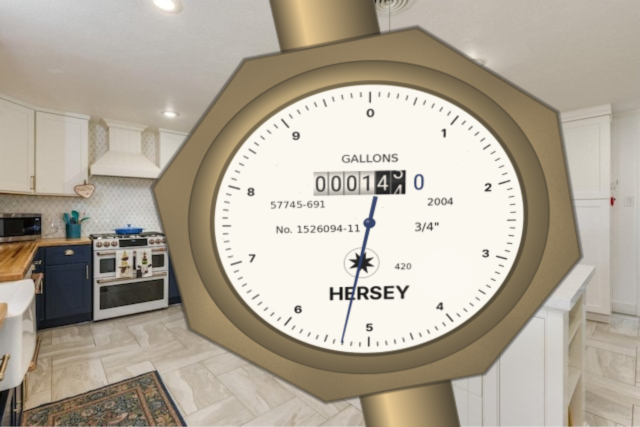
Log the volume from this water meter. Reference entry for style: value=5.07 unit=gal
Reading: value=1435.3 unit=gal
